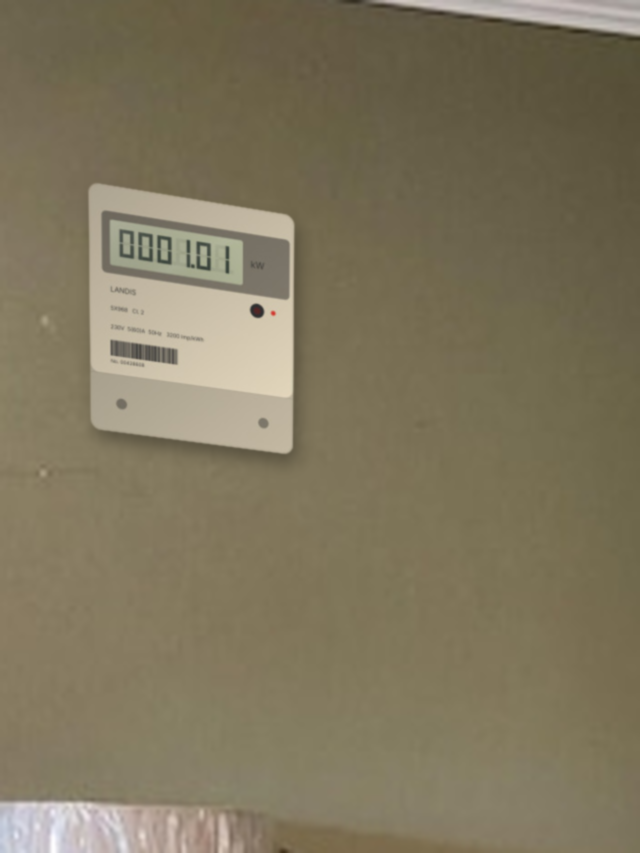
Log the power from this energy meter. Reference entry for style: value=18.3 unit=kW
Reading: value=1.01 unit=kW
